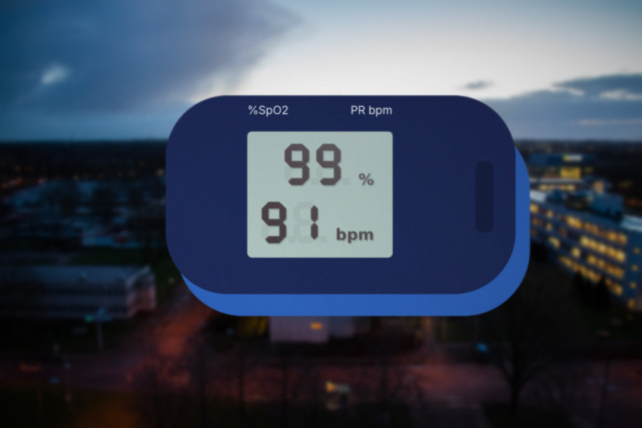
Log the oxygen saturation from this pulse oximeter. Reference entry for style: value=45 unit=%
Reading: value=99 unit=%
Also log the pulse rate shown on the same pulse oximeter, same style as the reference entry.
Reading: value=91 unit=bpm
